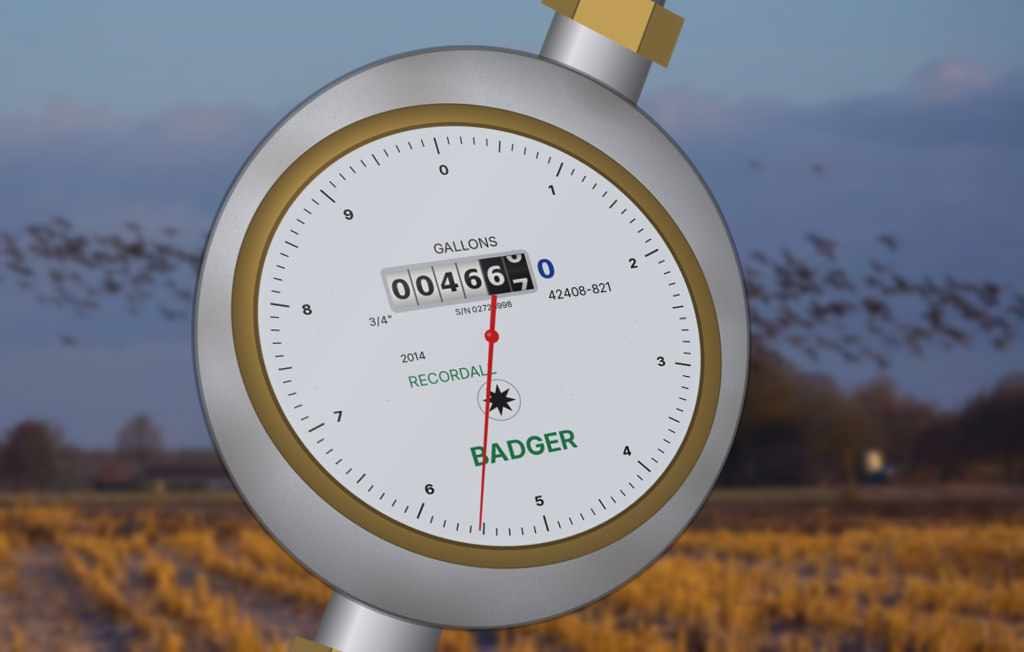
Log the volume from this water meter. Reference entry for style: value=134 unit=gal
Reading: value=46665.5 unit=gal
